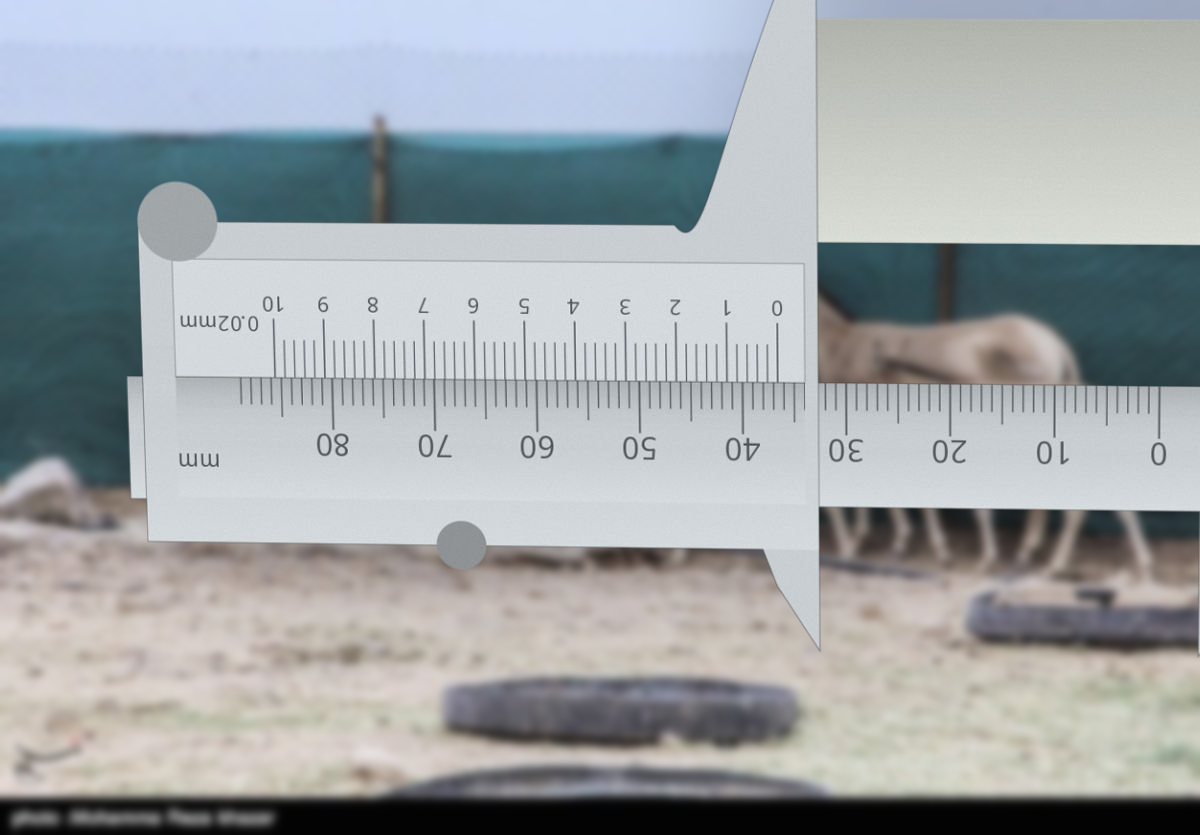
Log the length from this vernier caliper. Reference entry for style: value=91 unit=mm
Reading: value=36.6 unit=mm
